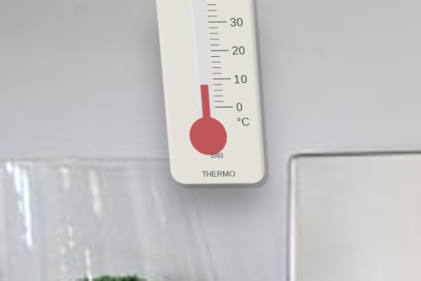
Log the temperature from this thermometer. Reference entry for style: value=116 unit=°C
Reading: value=8 unit=°C
